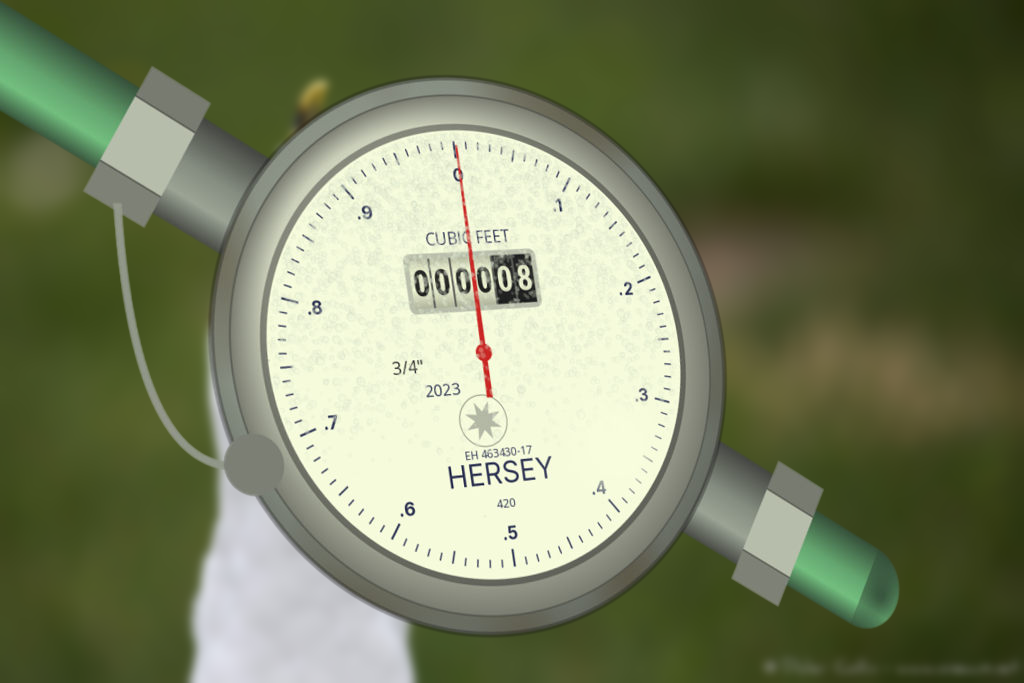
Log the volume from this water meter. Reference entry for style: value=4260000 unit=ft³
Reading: value=8.00 unit=ft³
